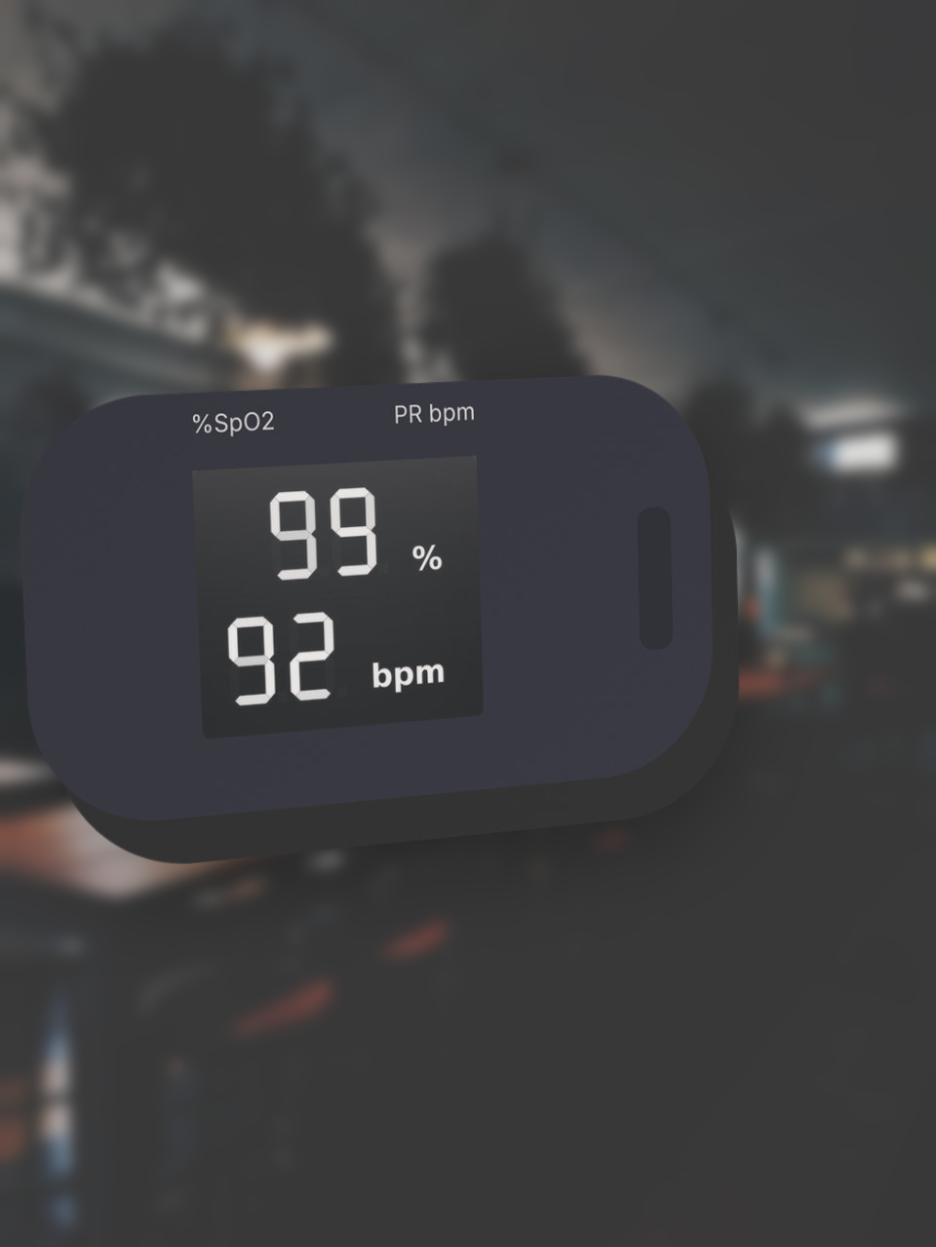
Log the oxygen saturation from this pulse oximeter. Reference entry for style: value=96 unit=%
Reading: value=99 unit=%
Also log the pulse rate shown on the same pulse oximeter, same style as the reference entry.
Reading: value=92 unit=bpm
